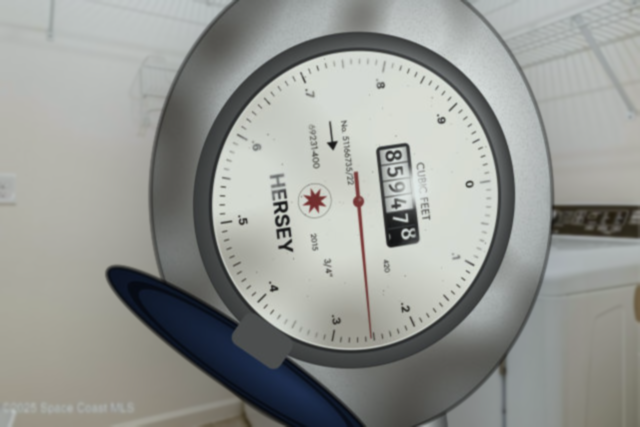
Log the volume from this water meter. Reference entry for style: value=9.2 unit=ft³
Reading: value=859478.25 unit=ft³
